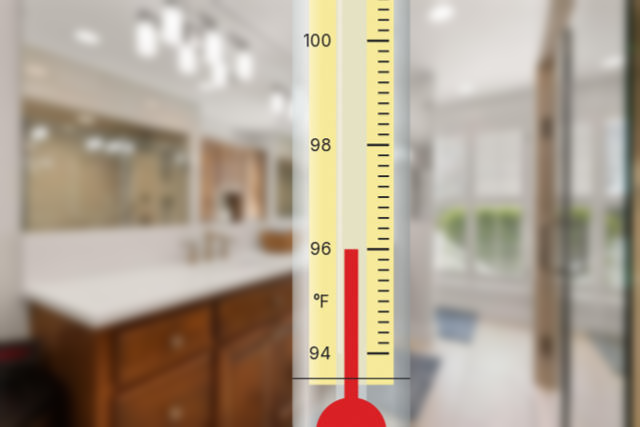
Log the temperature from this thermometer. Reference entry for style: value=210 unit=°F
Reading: value=96 unit=°F
